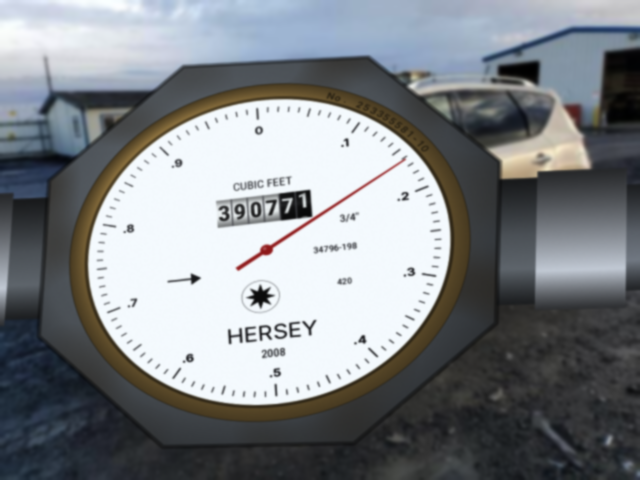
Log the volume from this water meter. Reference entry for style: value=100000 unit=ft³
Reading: value=390771.16 unit=ft³
